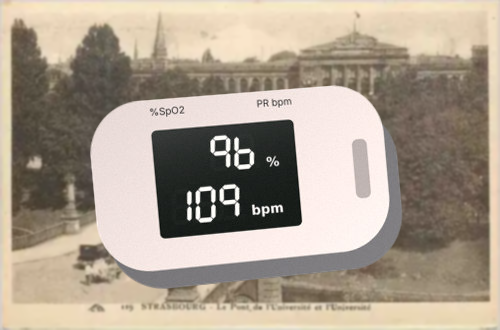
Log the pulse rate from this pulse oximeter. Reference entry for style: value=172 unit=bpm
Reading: value=109 unit=bpm
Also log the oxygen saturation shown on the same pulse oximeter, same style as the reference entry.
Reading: value=96 unit=%
